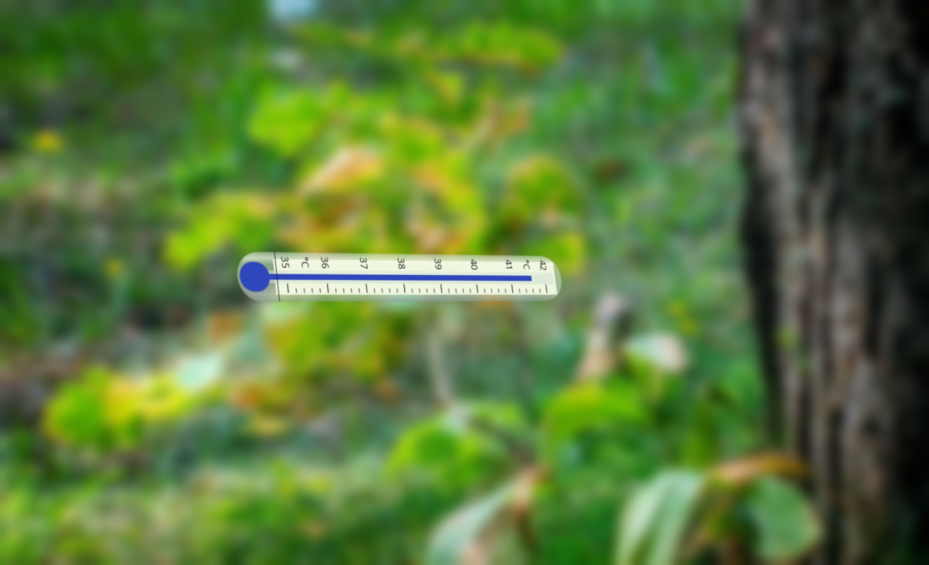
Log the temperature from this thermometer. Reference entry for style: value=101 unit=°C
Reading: value=41.6 unit=°C
